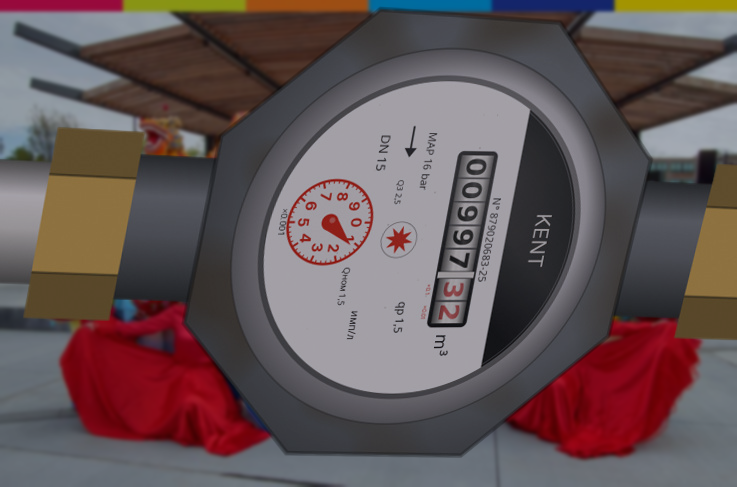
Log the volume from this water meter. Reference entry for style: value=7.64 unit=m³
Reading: value=997.321 unit=m³
